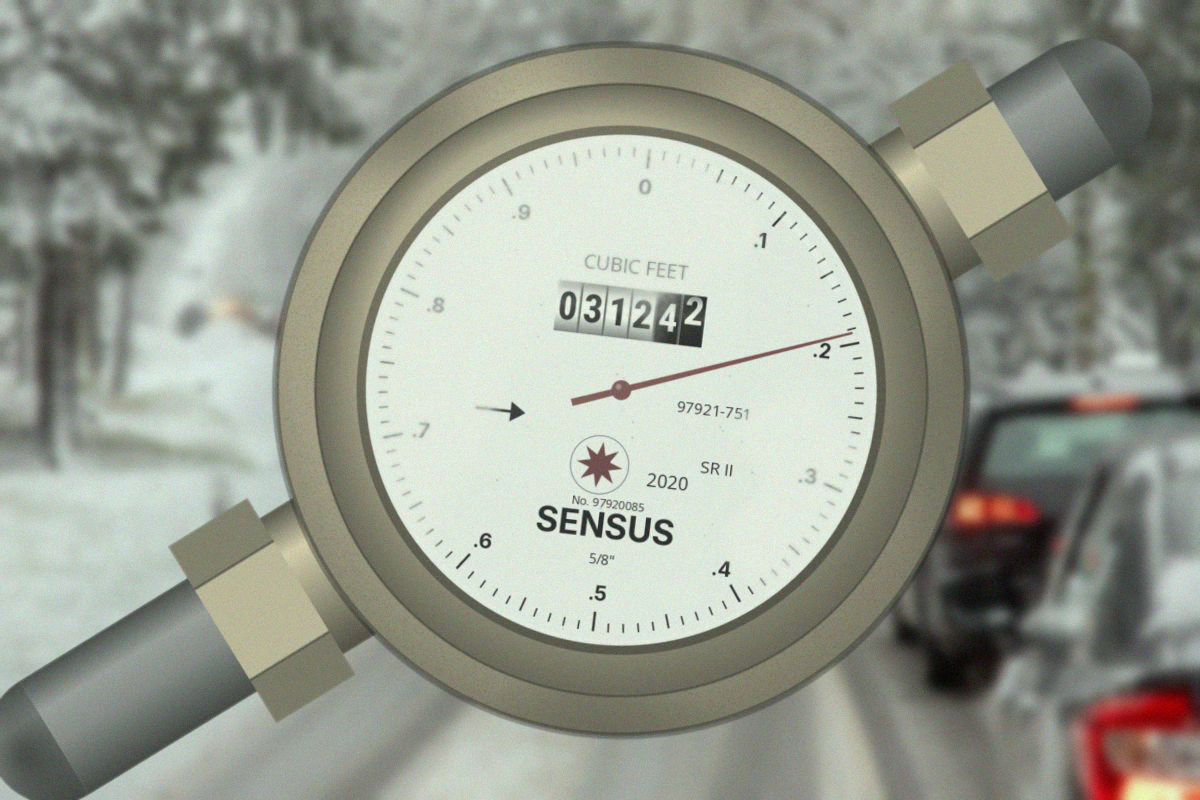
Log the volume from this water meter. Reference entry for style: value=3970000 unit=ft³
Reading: value=31242.19 unit=ft³
